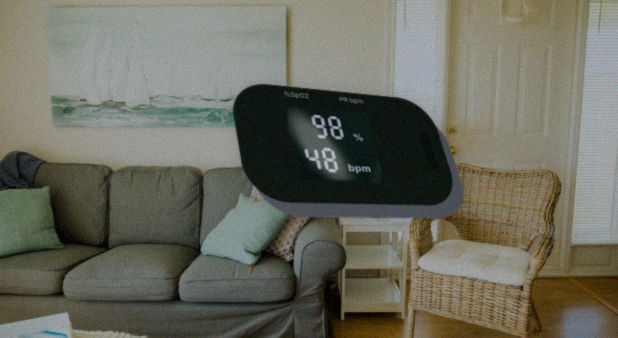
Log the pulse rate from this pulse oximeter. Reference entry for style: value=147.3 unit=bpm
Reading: value=48 unit=bpm
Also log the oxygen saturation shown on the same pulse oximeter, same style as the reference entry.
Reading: value=98 unit=%
